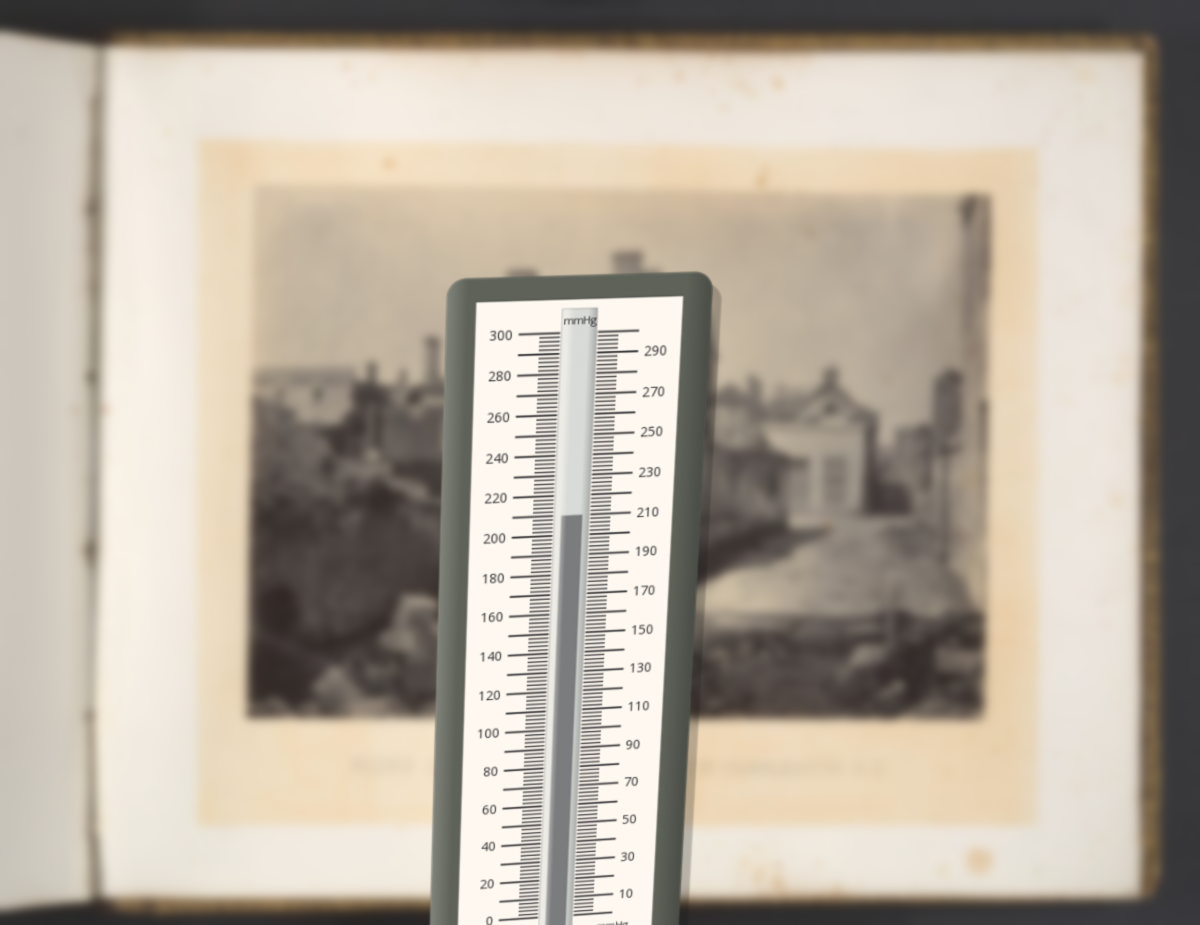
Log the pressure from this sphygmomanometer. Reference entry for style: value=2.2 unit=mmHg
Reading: value=210 unit=mmHg
